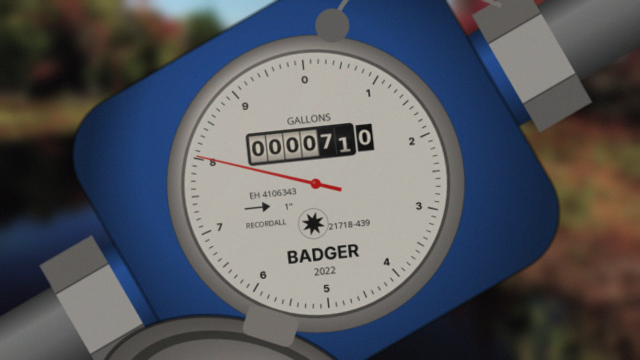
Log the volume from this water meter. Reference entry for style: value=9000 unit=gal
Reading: value=708.0 unit=gal
